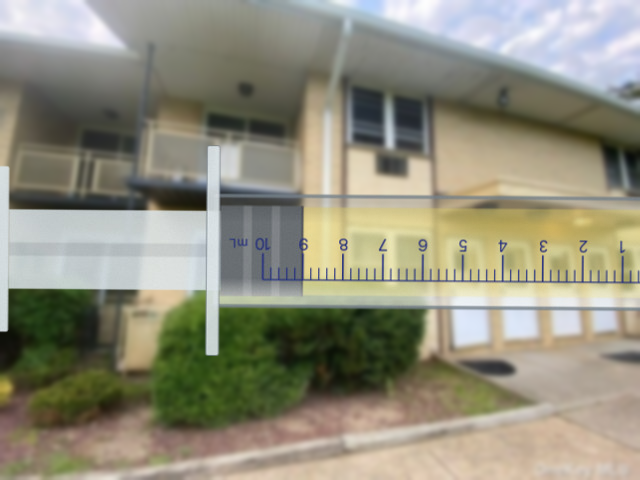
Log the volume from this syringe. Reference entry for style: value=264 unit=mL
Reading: value=9 unit=mL
